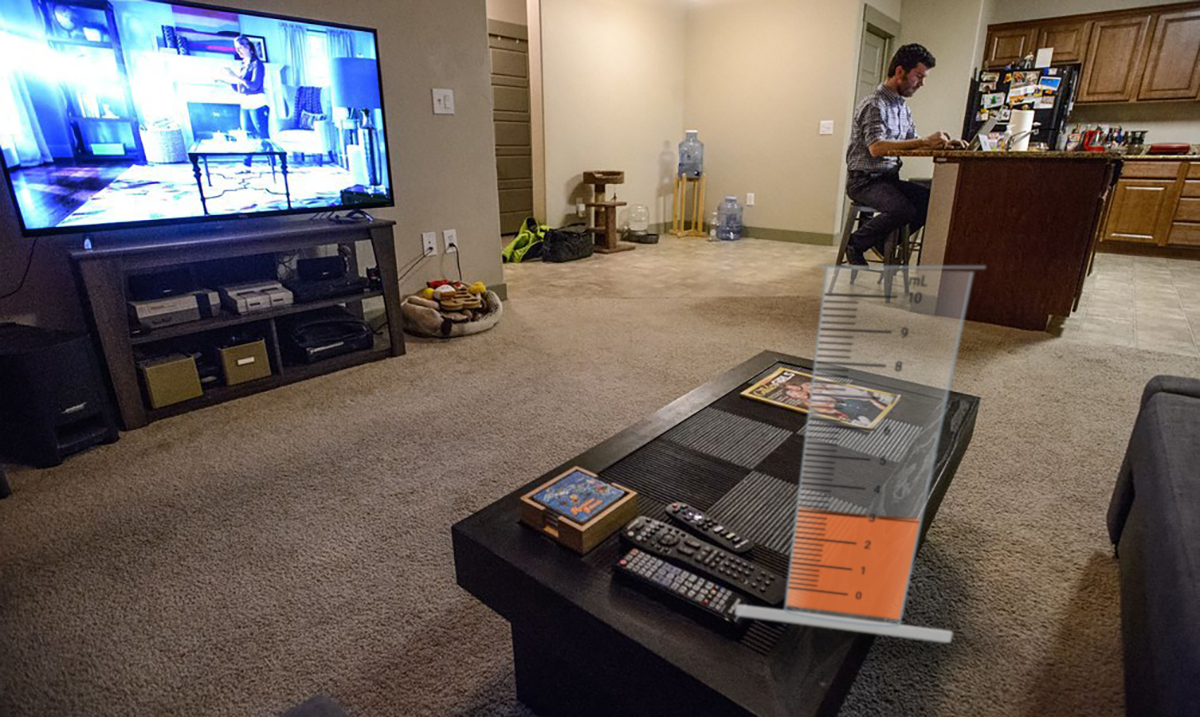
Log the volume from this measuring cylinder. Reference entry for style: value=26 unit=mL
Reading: value=3 unit=mL
